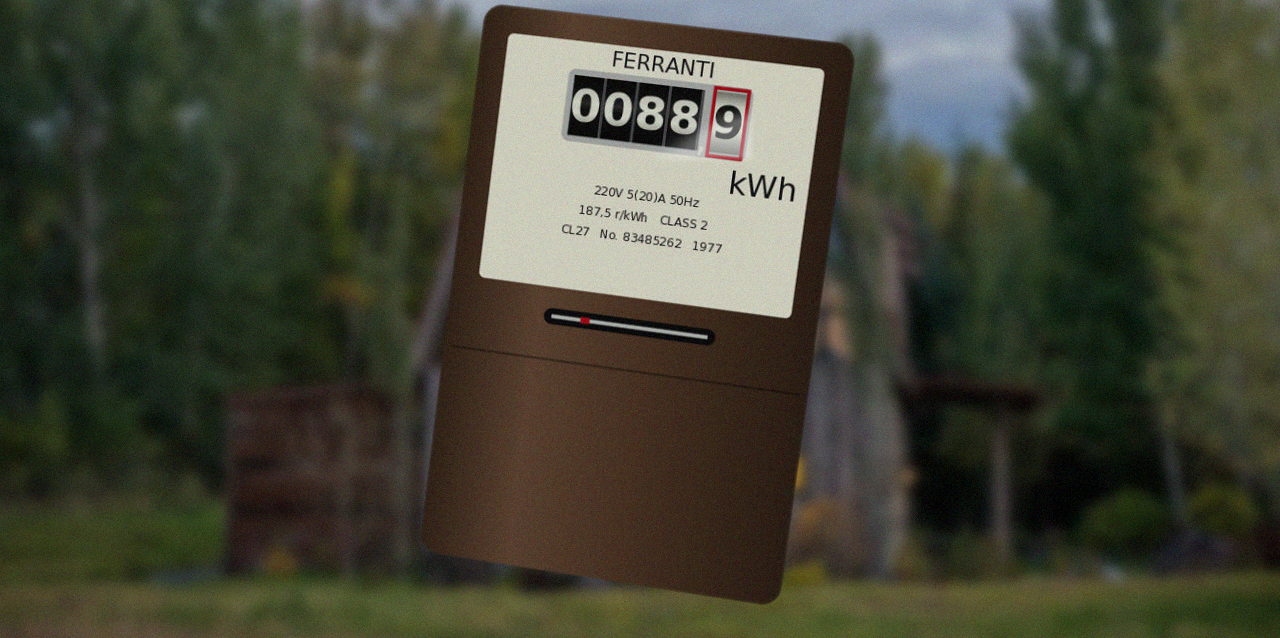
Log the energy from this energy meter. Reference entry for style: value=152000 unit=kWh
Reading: value=88.9 unit=kWh
